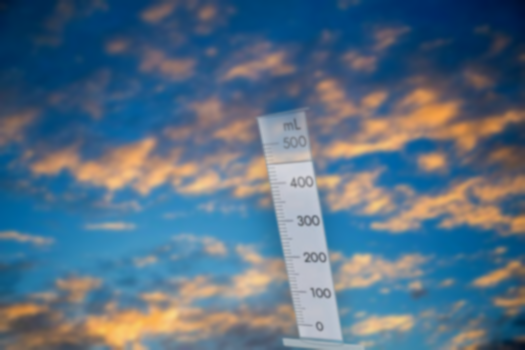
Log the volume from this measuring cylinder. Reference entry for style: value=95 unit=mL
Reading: value=450 unit=mL
